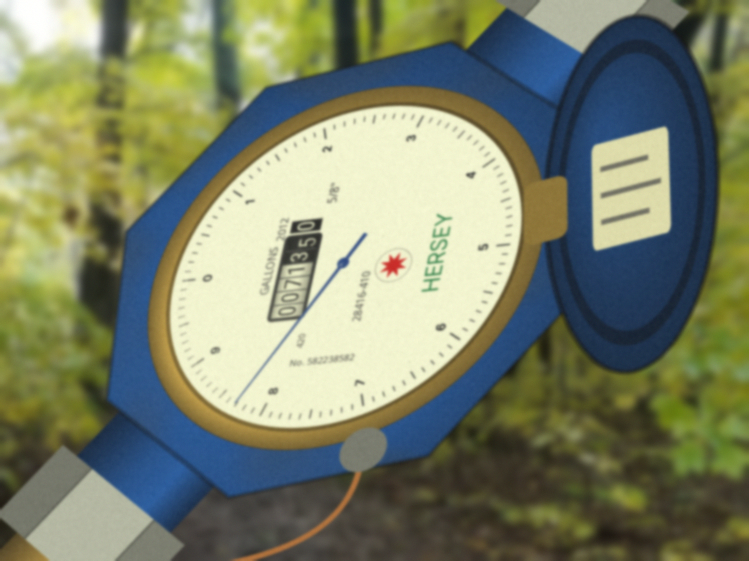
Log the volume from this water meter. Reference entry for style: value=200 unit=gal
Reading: value=71348.3 unit=gal
